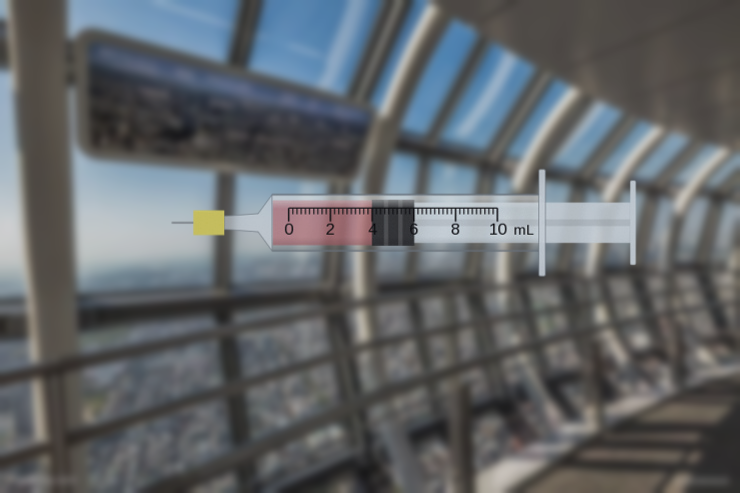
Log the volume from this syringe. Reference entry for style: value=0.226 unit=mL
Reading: value=4 unit=mL
